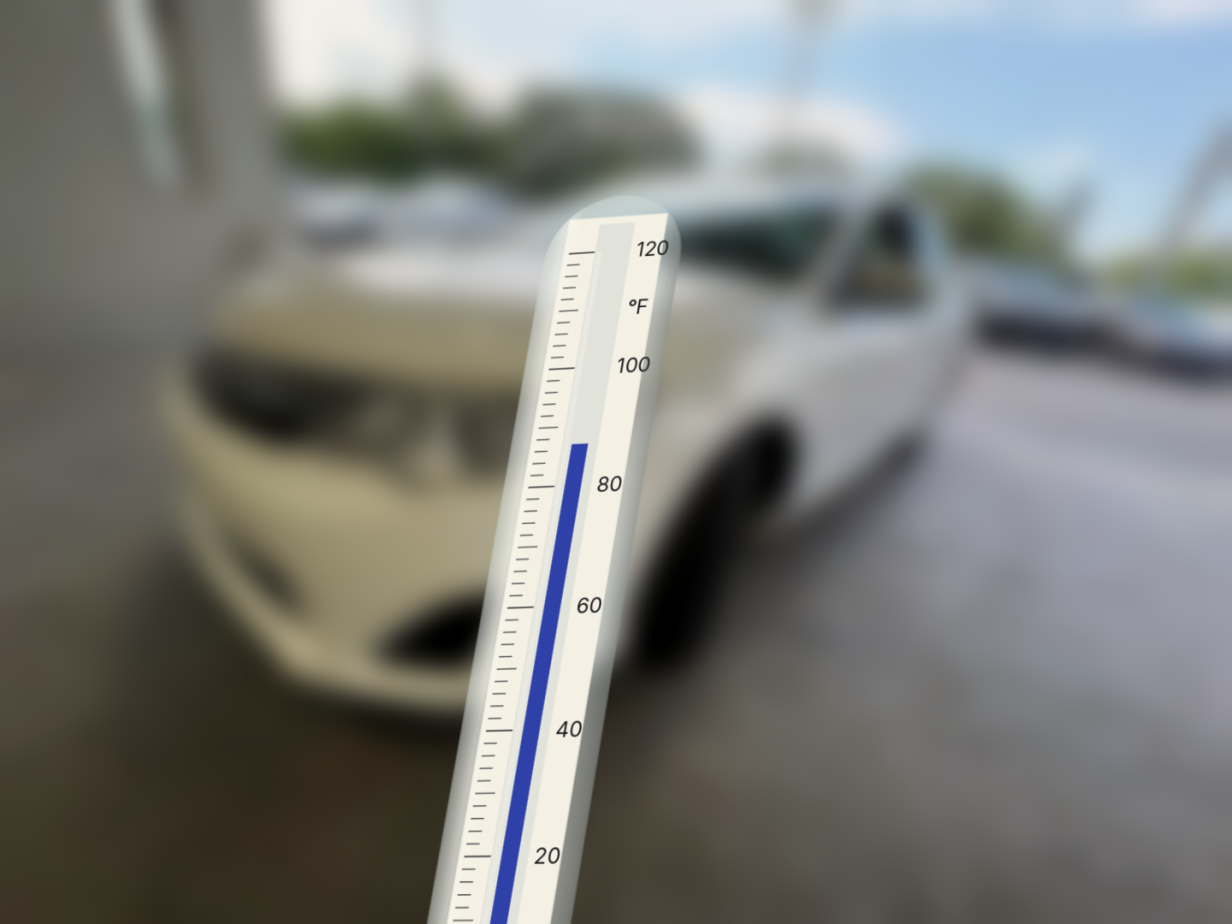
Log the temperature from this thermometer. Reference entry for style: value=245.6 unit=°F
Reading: value=87 unit=°F
